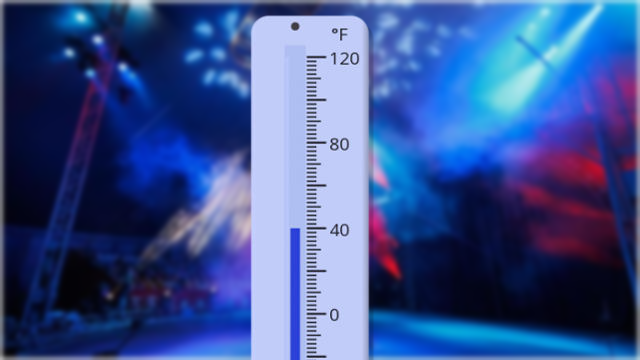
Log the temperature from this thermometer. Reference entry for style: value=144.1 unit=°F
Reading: value=40 unit=°F
